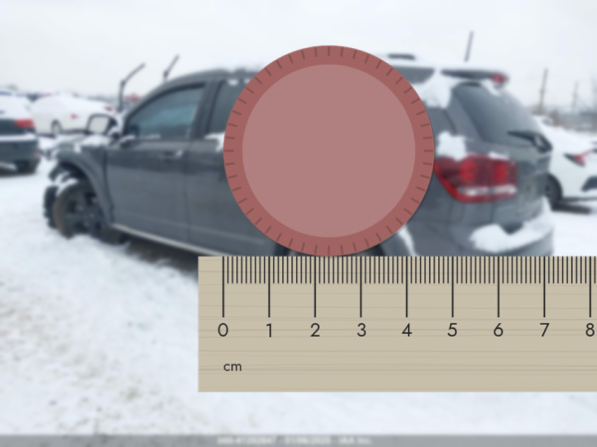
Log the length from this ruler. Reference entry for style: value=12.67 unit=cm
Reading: value=4.6 unit=cm
